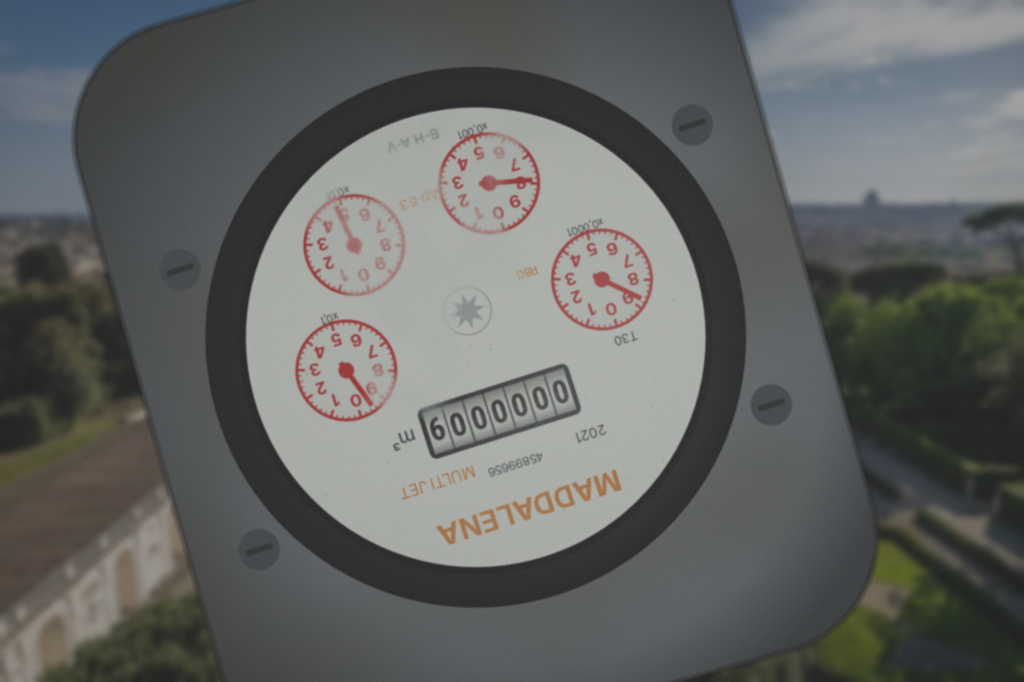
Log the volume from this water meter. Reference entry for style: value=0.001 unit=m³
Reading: value=8.9478 unit=m³
